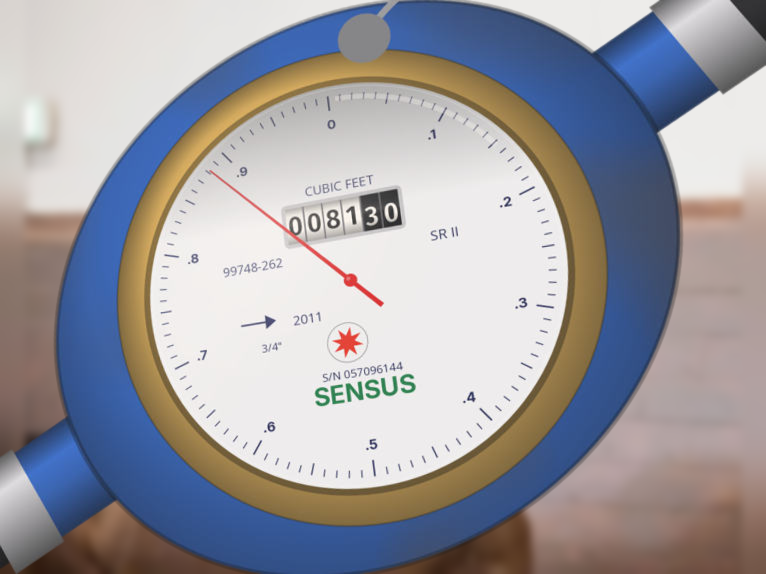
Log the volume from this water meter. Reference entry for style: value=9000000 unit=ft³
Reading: value=8129.88 unit=ft³
